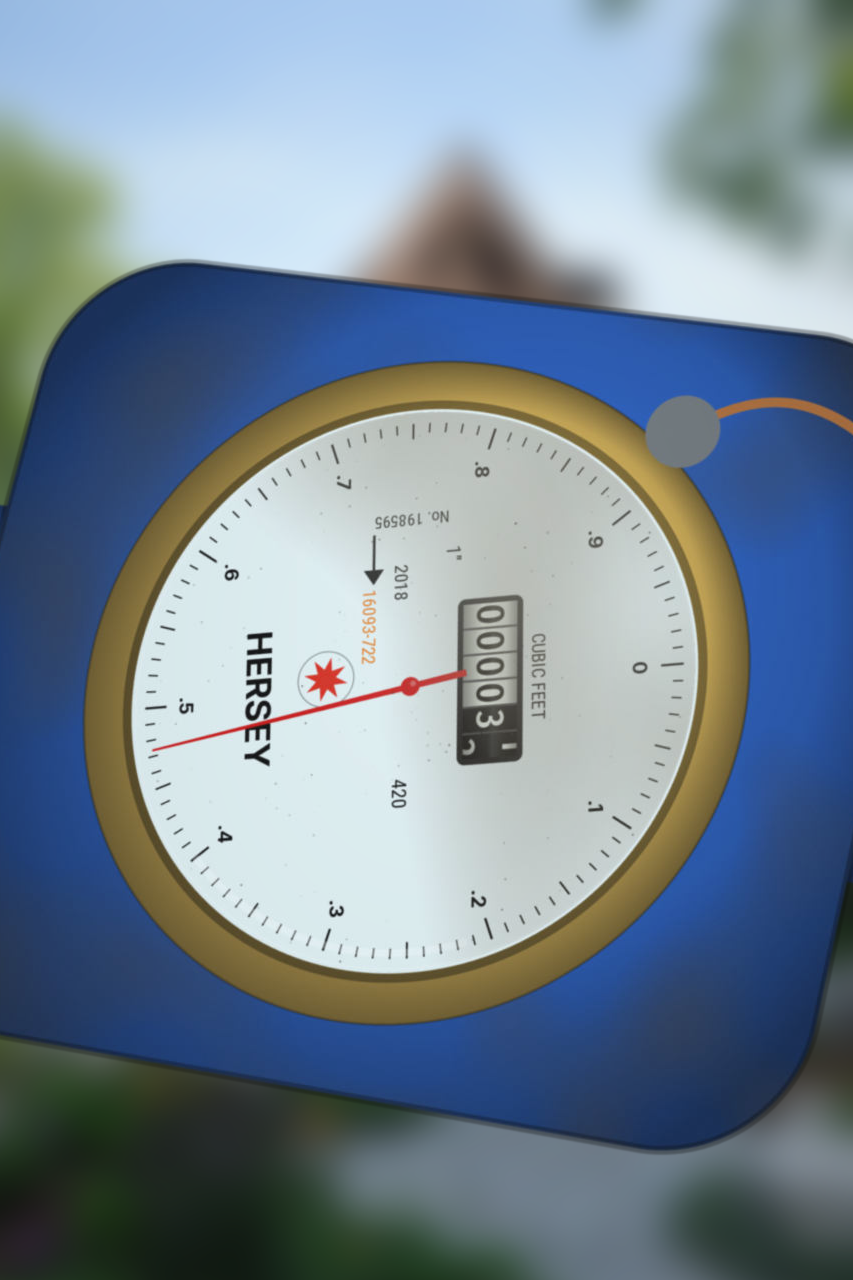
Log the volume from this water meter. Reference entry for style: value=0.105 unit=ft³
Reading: value=31.47 unit=ft³
